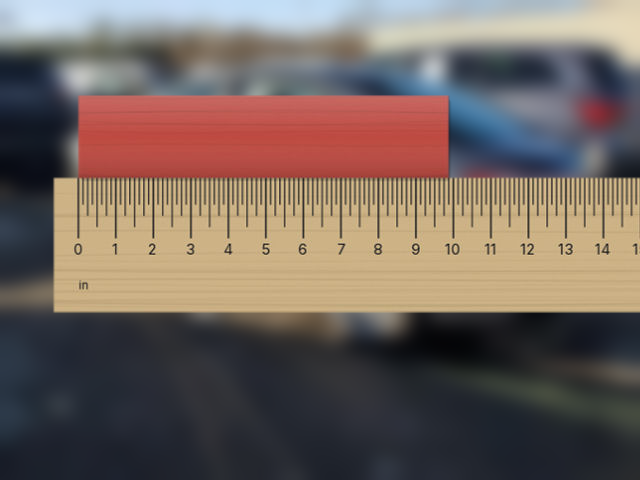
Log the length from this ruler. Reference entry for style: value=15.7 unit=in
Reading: value=9.875 unit=in
